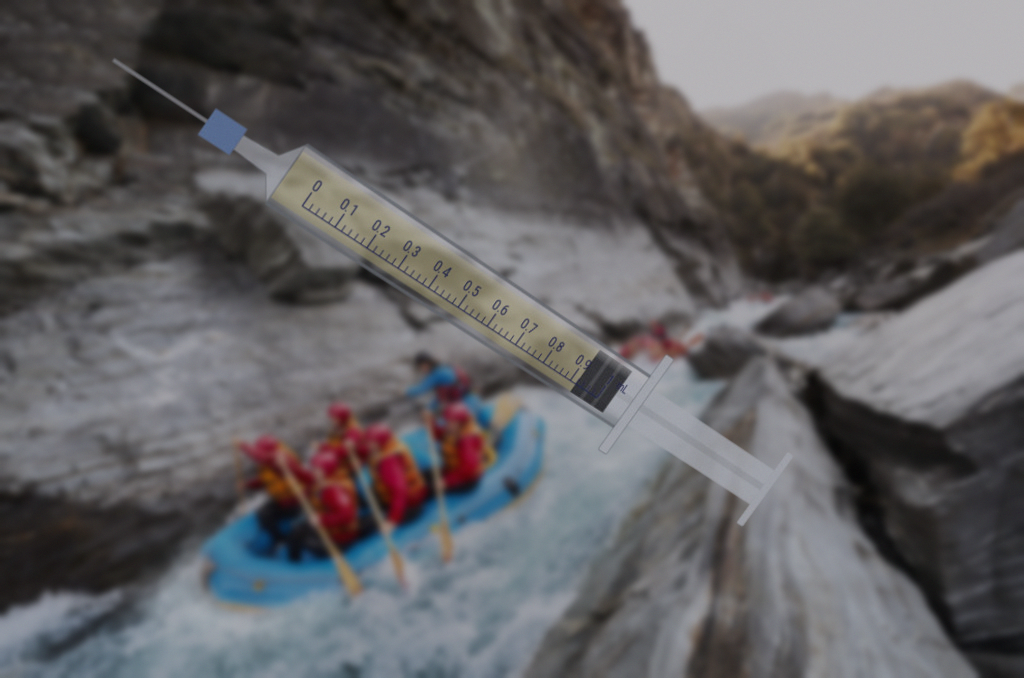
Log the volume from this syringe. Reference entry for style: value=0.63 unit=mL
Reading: value=0.92 unit=mL
